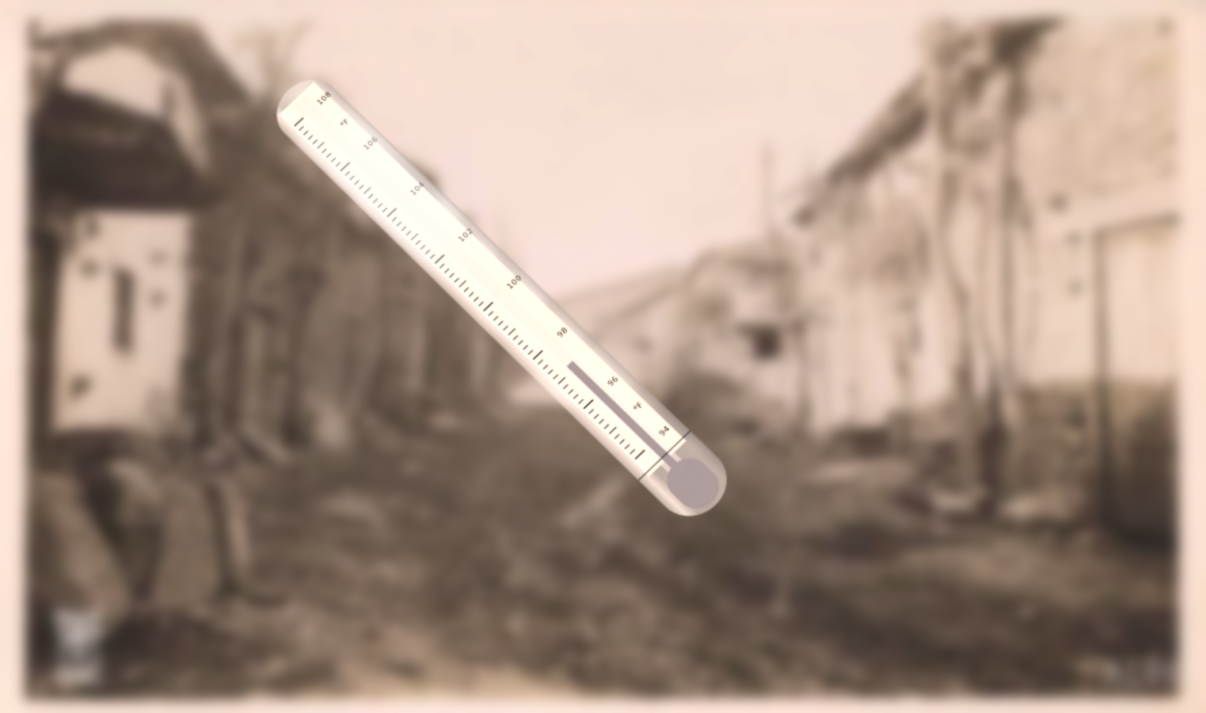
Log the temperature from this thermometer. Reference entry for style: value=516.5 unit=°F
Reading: value=97.2 unit=°F
